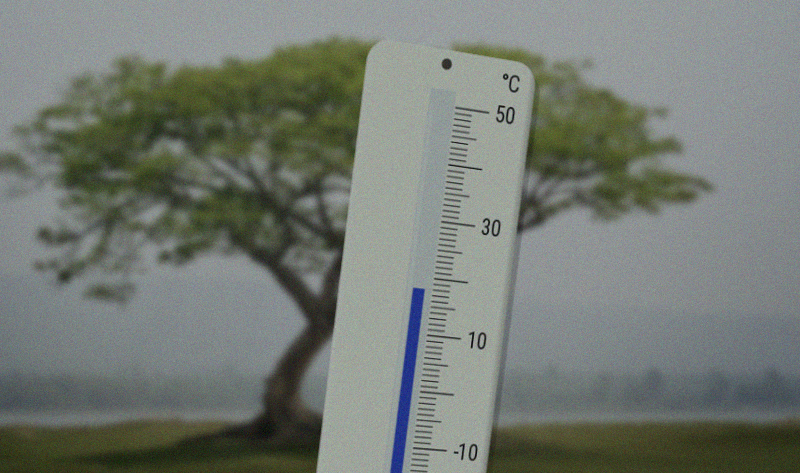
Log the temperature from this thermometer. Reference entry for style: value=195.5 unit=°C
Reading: value=18 unit=°C
